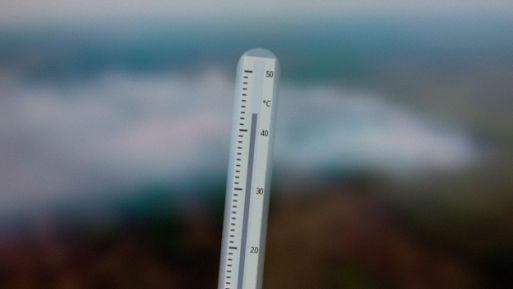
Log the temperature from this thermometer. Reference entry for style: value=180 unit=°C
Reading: value=43 unit=°C
